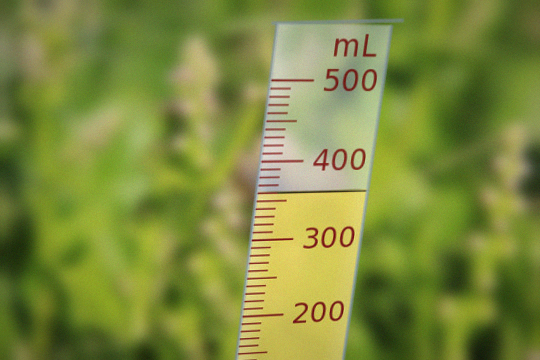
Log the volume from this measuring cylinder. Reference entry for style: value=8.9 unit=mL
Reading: value=360 unit=mL
